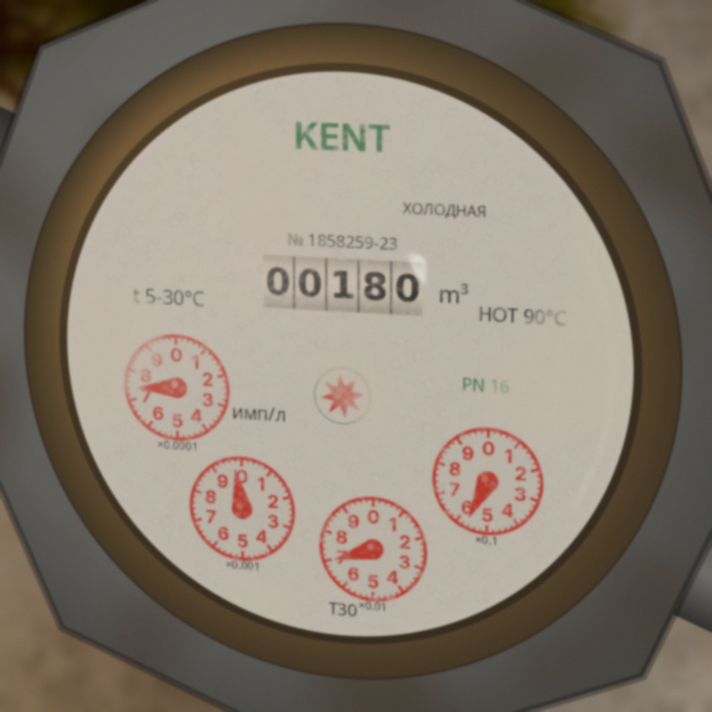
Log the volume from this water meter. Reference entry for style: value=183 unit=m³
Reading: value=180.5697 unit=m³
